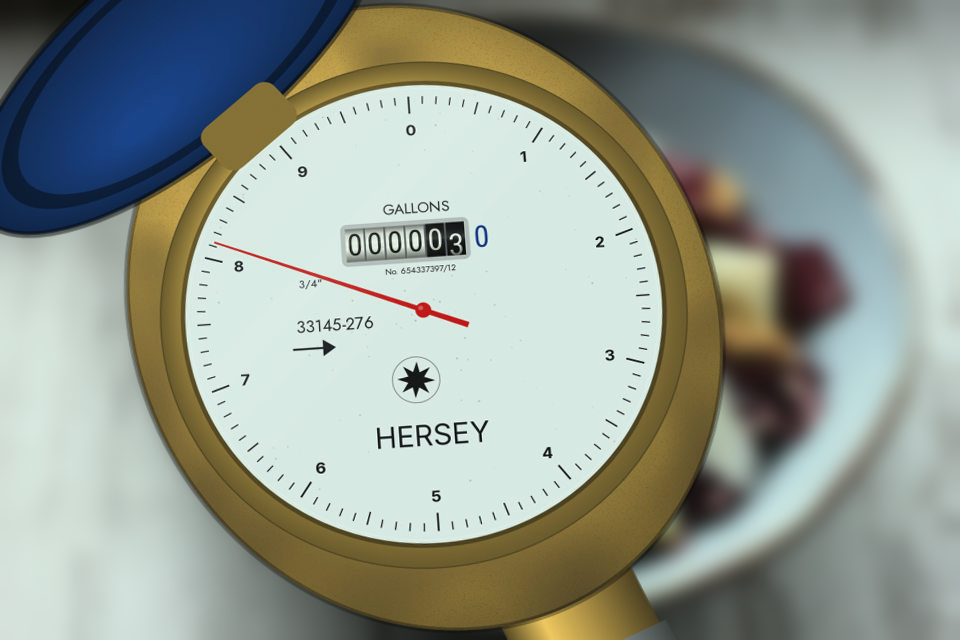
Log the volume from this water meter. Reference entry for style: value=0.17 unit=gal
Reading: value=28.1 unit=gal
